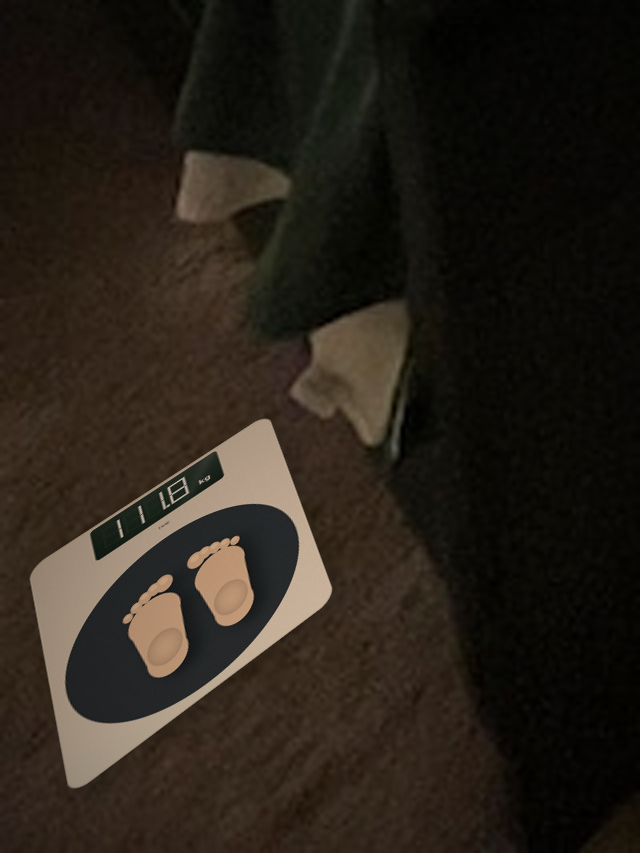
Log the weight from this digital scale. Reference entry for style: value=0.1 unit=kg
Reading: value=111.8 unit=kg
